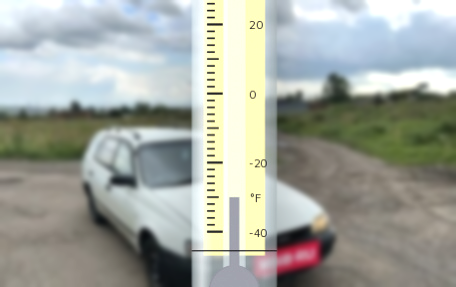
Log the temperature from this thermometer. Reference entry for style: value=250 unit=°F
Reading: value=-30 unit=°F
